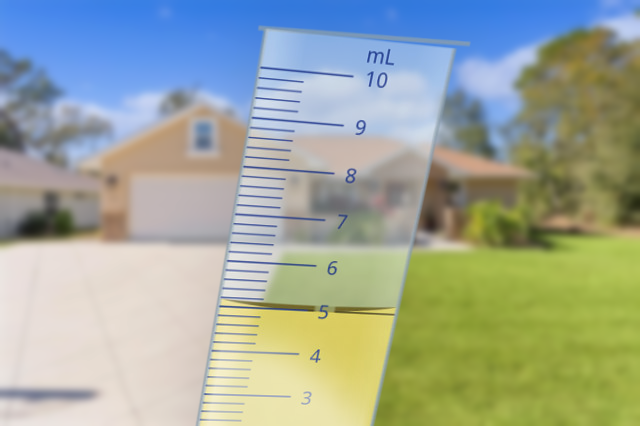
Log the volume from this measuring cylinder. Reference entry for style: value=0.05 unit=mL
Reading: value=5 unit=mL
